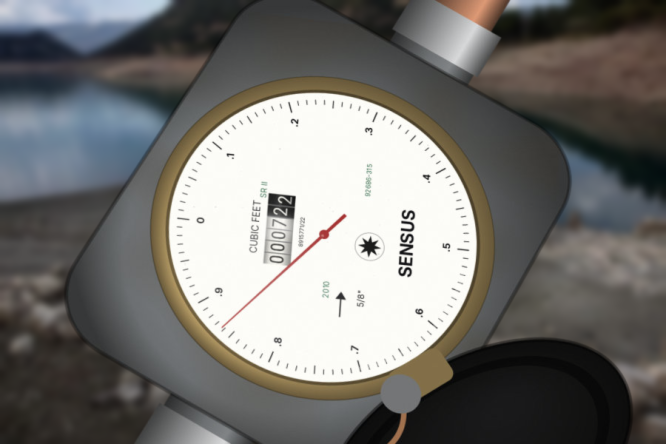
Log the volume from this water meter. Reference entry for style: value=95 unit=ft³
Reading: value=721.86 unit=ft³
